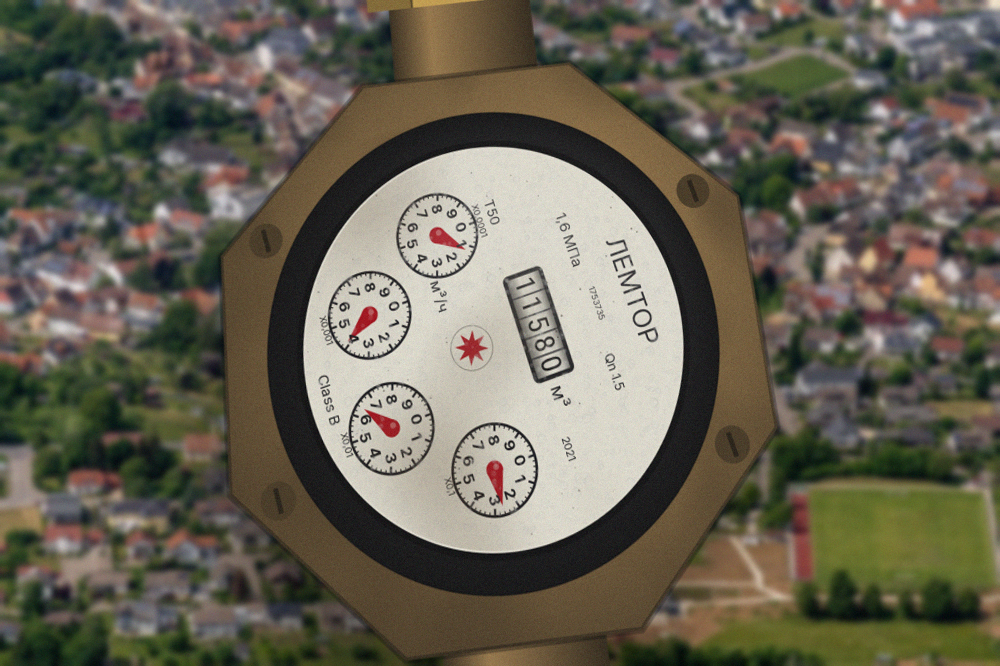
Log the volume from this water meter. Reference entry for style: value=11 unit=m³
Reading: value=11580.2641 unit=m³
